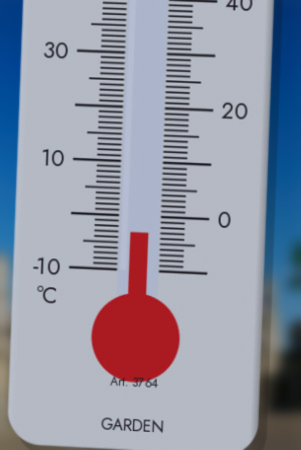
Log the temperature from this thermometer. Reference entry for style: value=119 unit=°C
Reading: value=-3 unit=°C
